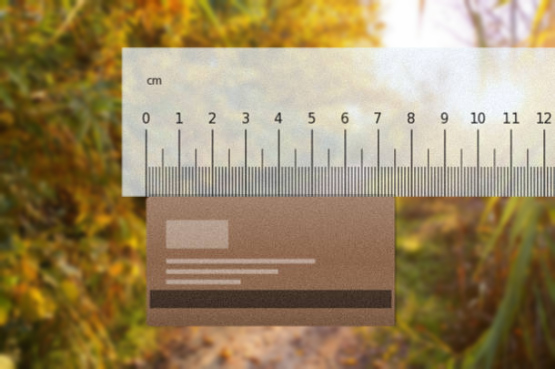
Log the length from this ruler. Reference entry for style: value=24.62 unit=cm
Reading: value=7.5 unit=cm
